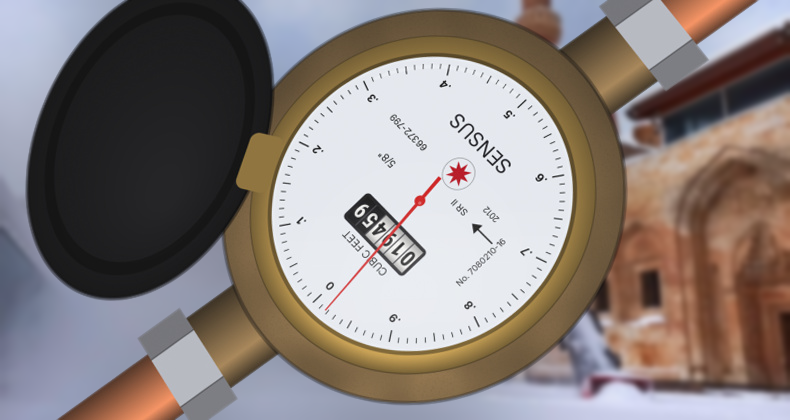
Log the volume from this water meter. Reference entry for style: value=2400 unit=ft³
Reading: value=19458.98 unit=ft³
